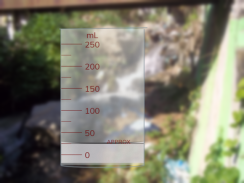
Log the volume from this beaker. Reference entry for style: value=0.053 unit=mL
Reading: value=25 unit=mL
